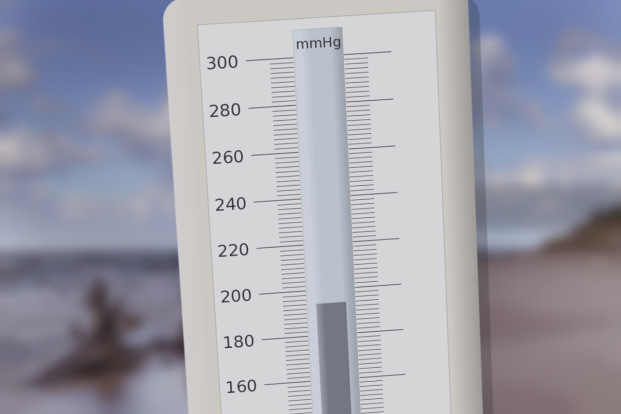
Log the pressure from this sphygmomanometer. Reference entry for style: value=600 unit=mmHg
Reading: value=194 unit=mmHg
